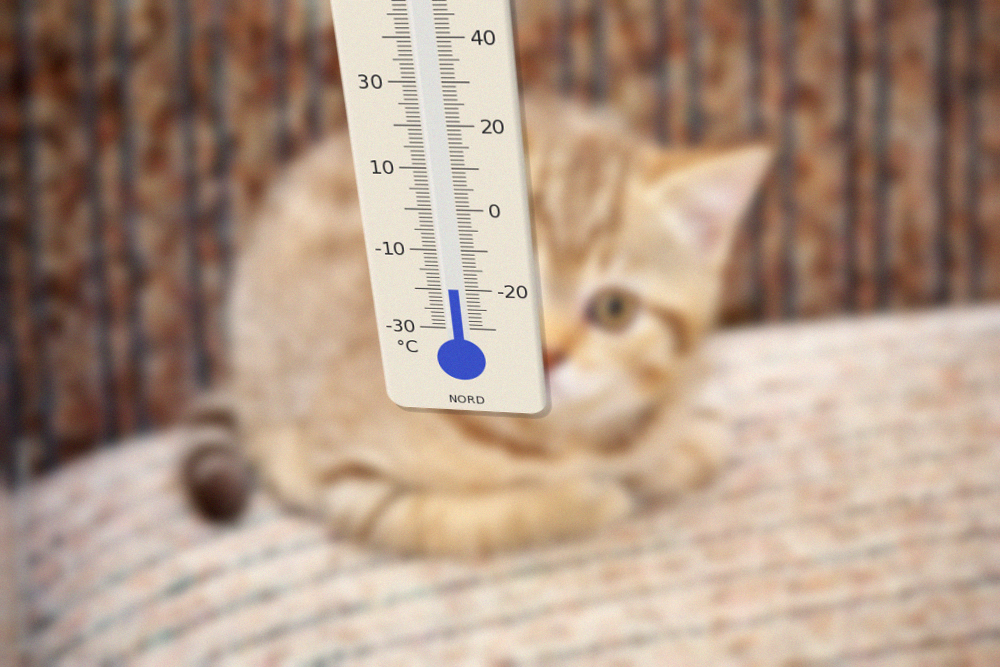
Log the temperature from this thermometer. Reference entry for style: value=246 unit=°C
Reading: value=-20 unit=°C
